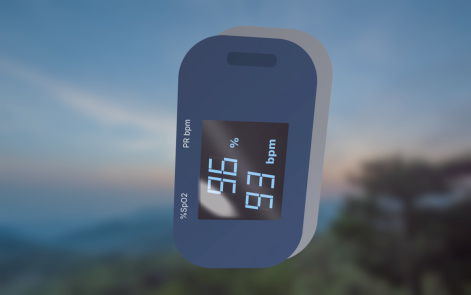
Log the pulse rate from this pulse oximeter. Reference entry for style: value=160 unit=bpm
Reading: value=93 unit=bpm
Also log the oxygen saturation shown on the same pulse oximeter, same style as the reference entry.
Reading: value=96 unit=%
